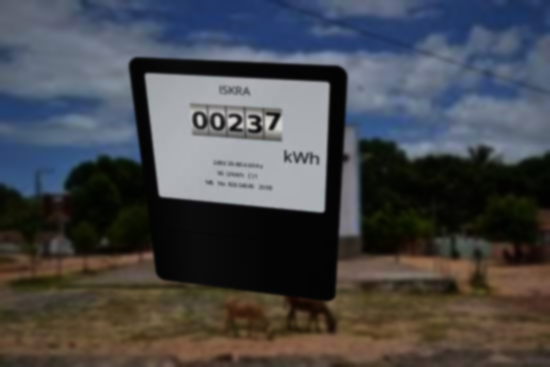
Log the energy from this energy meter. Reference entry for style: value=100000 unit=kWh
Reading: value=237 unit=kWh
